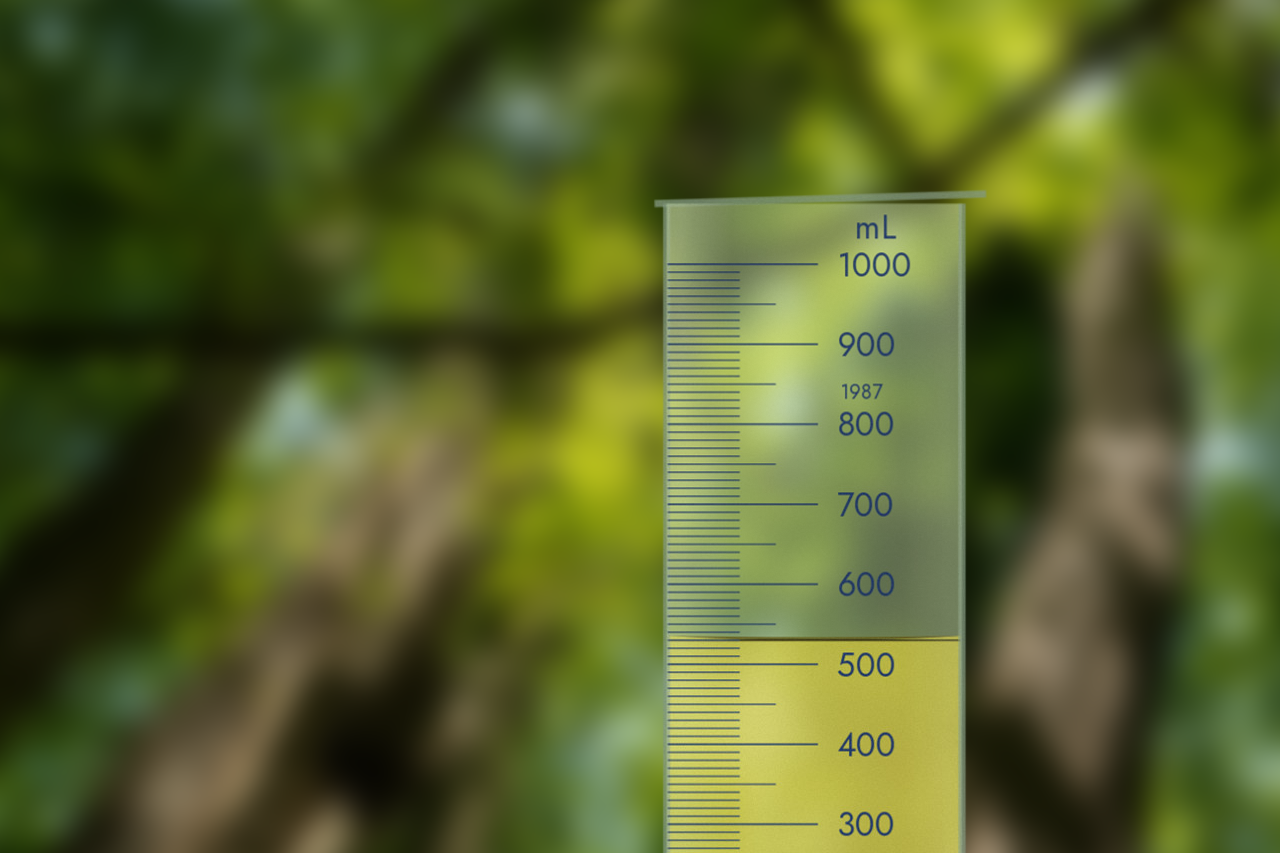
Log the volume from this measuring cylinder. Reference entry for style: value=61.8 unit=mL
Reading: value=530 unit=mL
